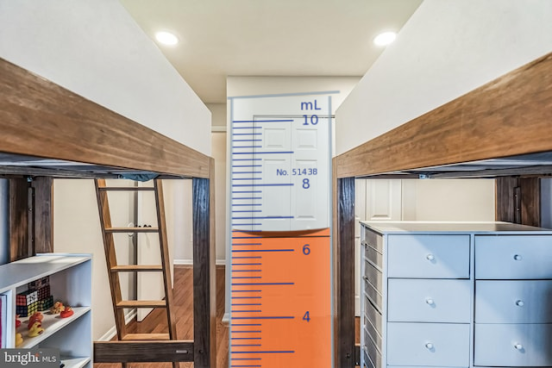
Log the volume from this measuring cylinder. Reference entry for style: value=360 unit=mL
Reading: value=6.4 unit=mL
